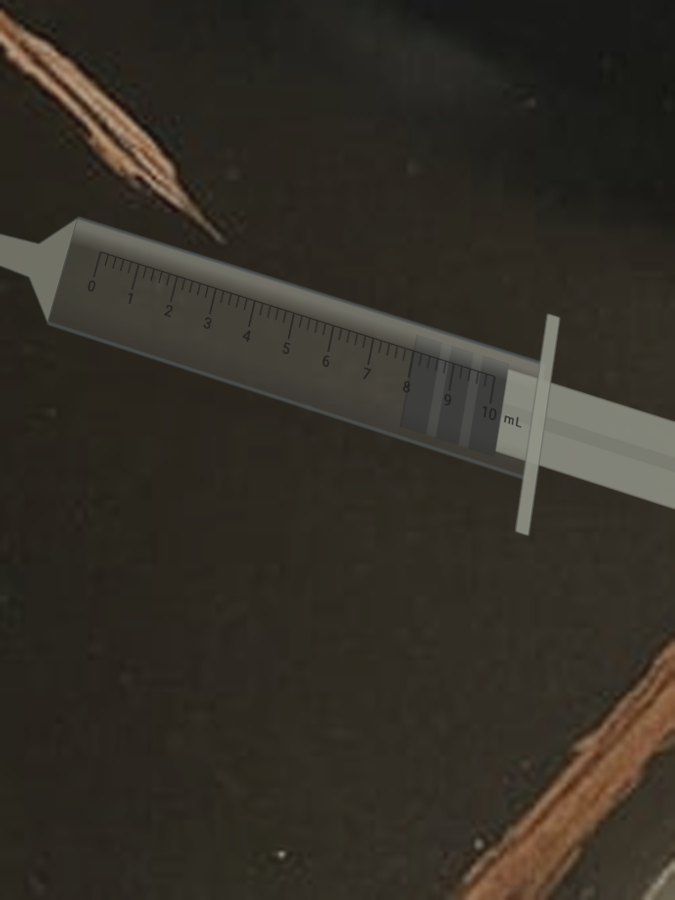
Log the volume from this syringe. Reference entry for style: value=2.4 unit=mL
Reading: value=8 unit=mL
